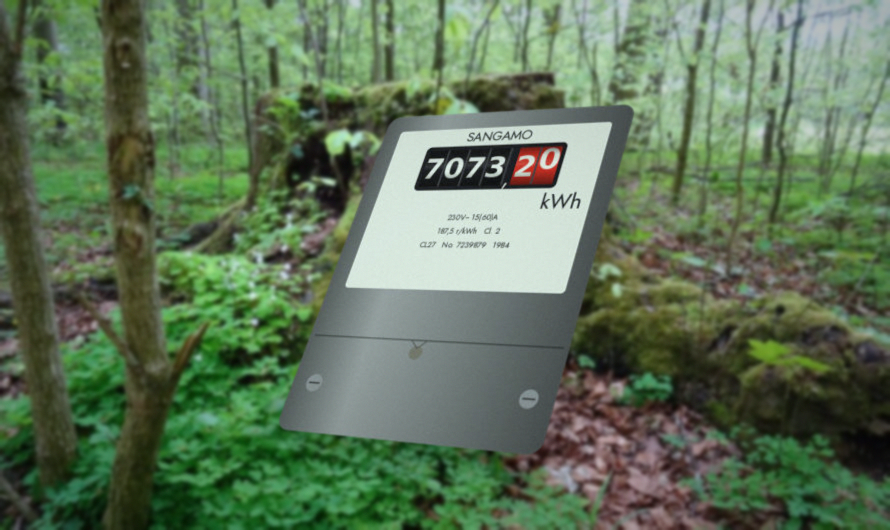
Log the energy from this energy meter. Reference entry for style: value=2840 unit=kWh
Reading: value=7073.20 unit=kWh
